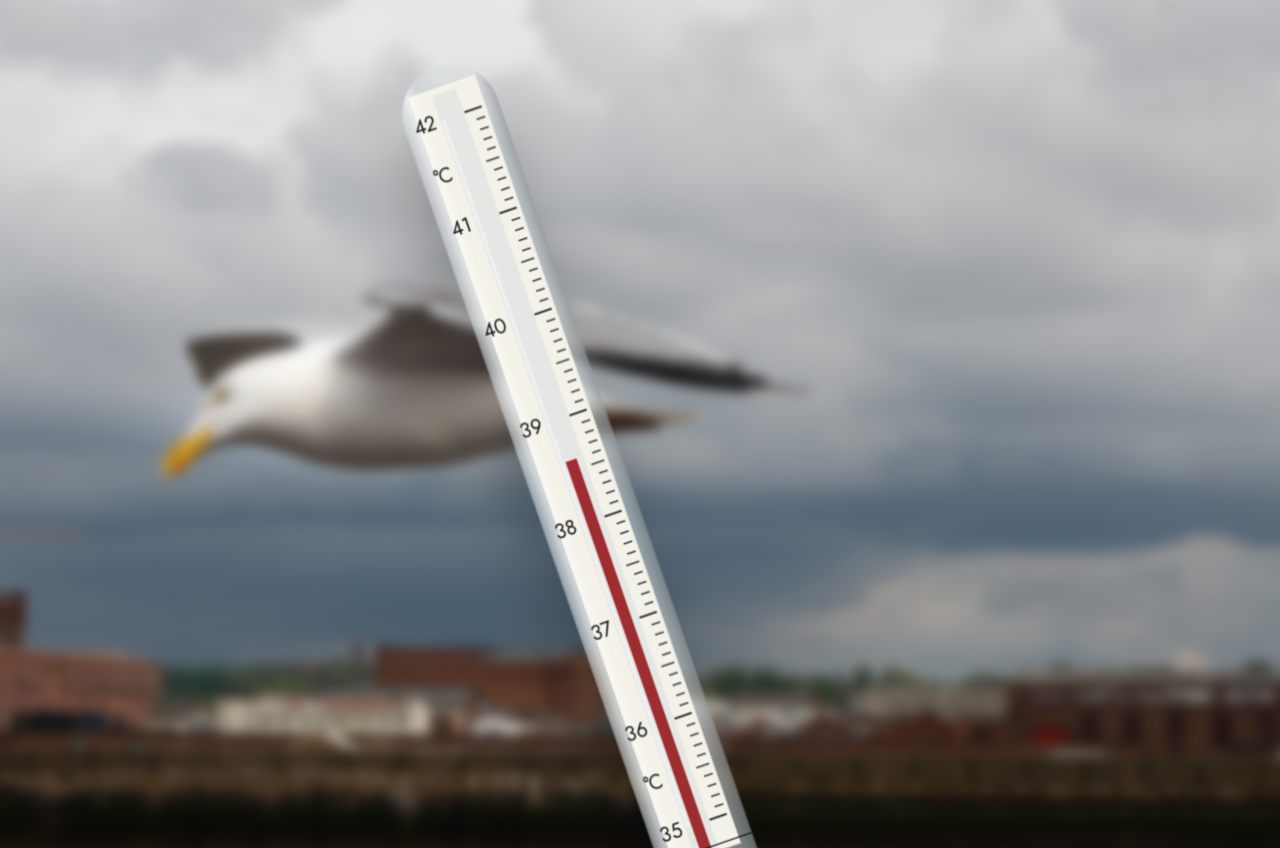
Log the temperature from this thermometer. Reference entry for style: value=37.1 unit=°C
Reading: value=38.6 unit=°C
